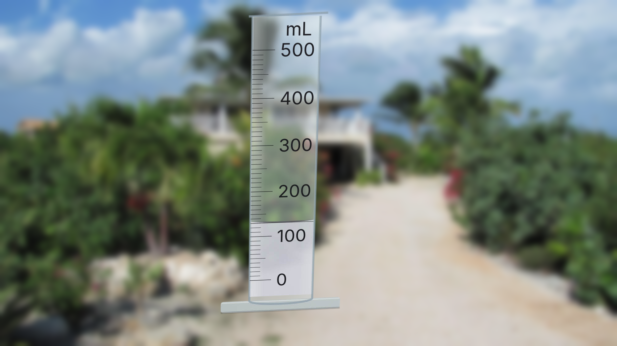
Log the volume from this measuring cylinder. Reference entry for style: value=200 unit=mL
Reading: value=130 unit=mL
